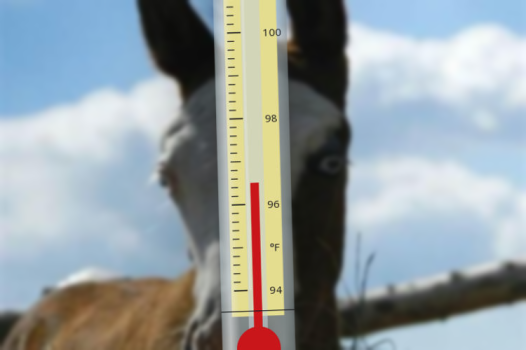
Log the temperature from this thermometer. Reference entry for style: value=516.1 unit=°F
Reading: value=96.5 unit=°F
